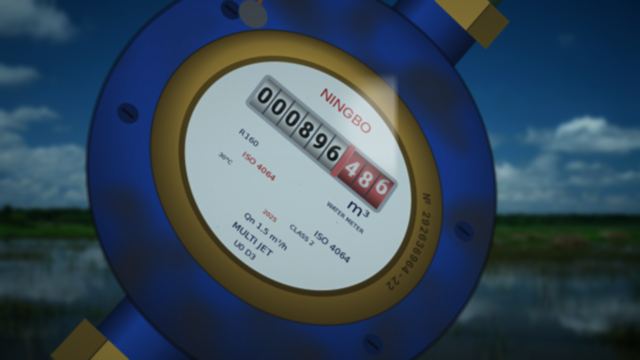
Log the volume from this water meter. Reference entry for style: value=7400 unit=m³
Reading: value=896.486 unit=m³
